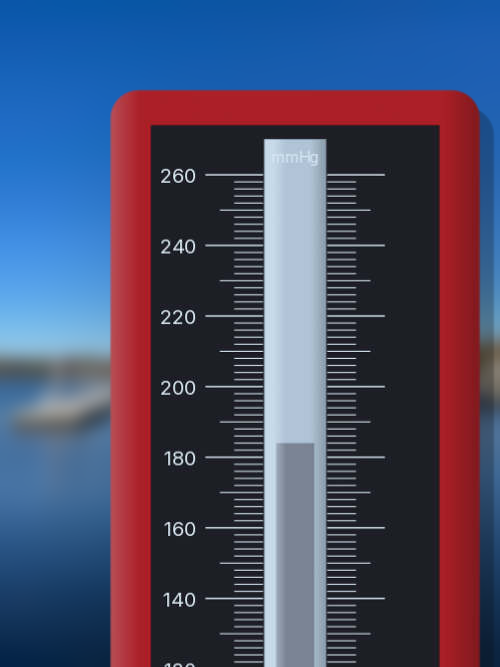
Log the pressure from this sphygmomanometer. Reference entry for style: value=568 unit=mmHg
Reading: value=184 unit=mmHg
